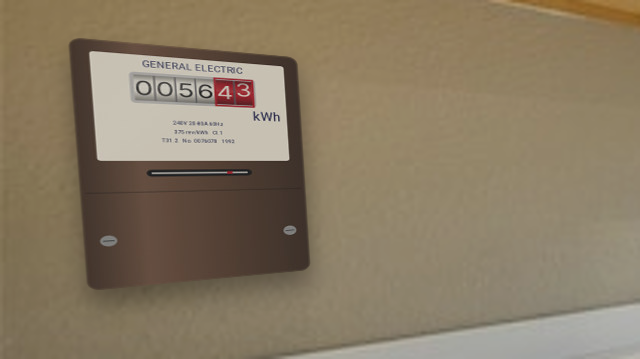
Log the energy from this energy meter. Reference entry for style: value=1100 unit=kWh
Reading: value=56.43 unit=kWh
